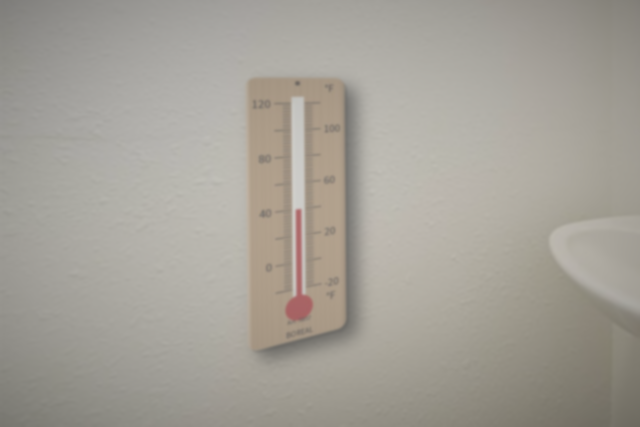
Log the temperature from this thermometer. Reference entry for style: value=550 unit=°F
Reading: value=40 unit=°F
